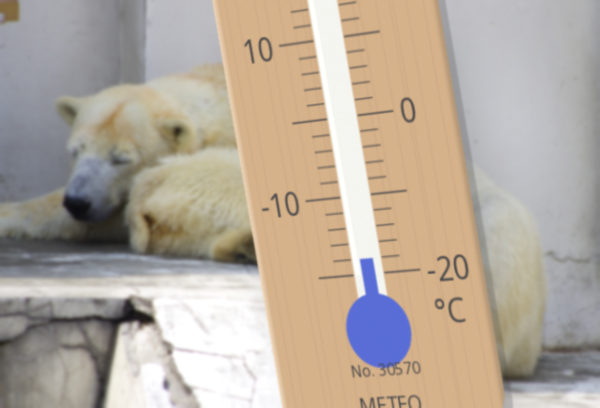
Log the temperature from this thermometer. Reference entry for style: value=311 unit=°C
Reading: value=-18 unit=°C
